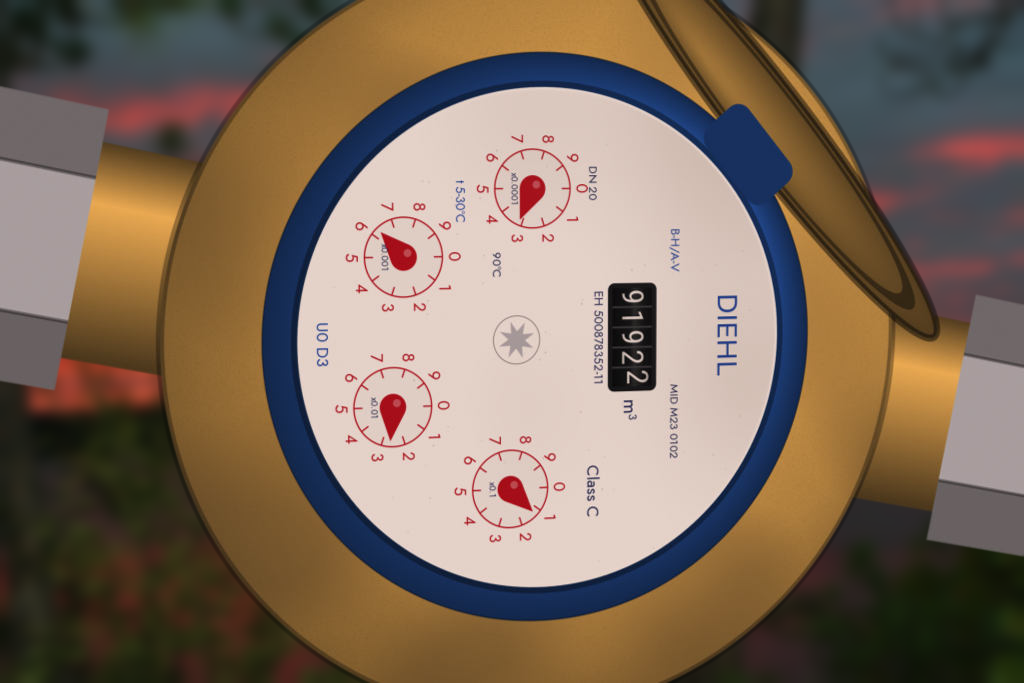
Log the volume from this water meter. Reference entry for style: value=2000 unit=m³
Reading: value=91922.1263 unit=m³
